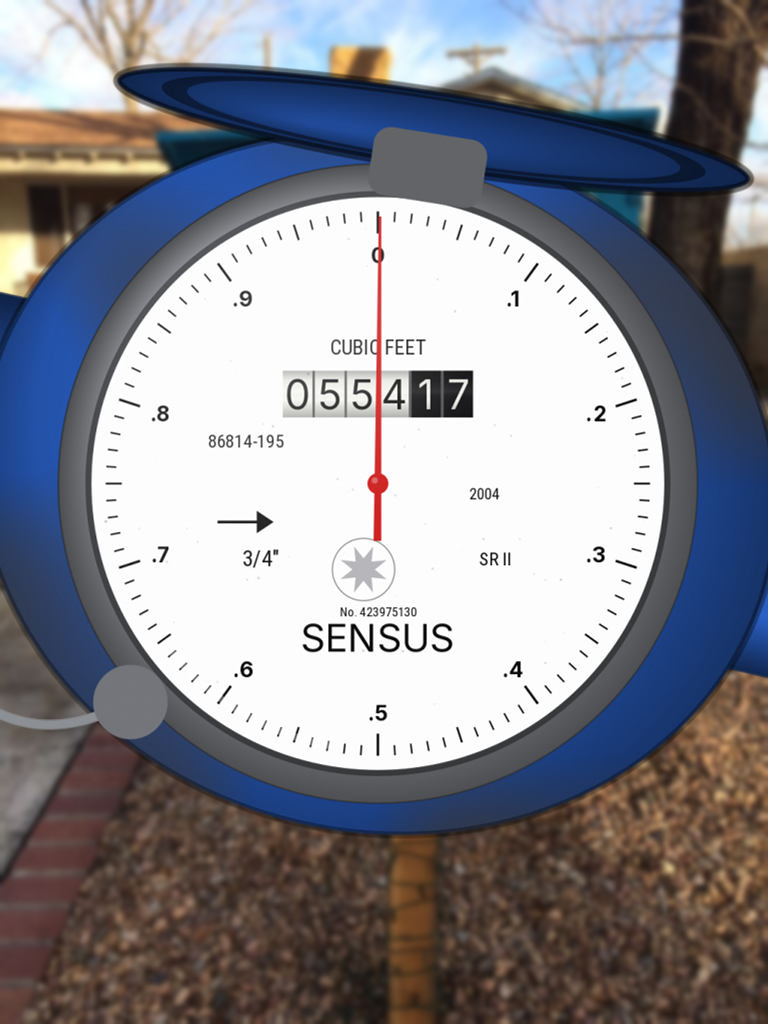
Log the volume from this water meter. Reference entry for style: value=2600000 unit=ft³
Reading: value=55417.00 unit=ft³
